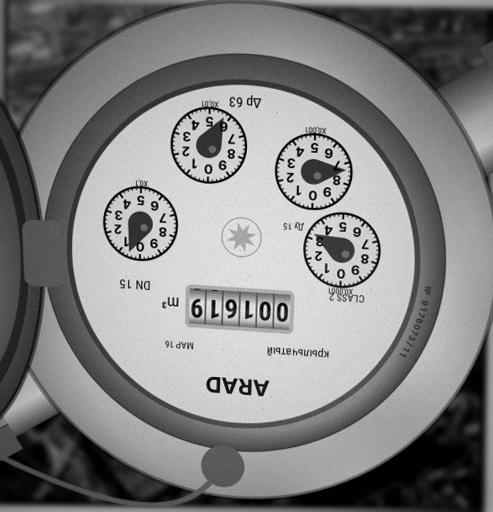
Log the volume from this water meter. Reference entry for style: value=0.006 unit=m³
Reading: value=1619.0573 unit=m³
